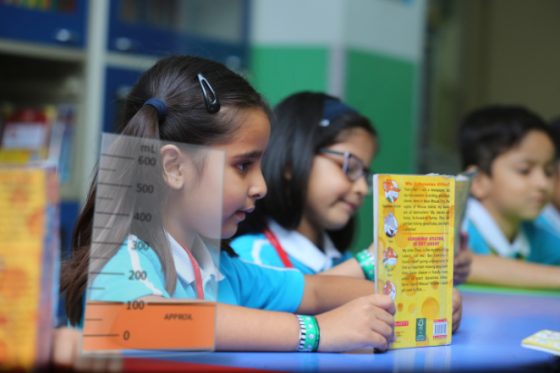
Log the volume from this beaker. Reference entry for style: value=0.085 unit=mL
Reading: value=100 unit=mL
